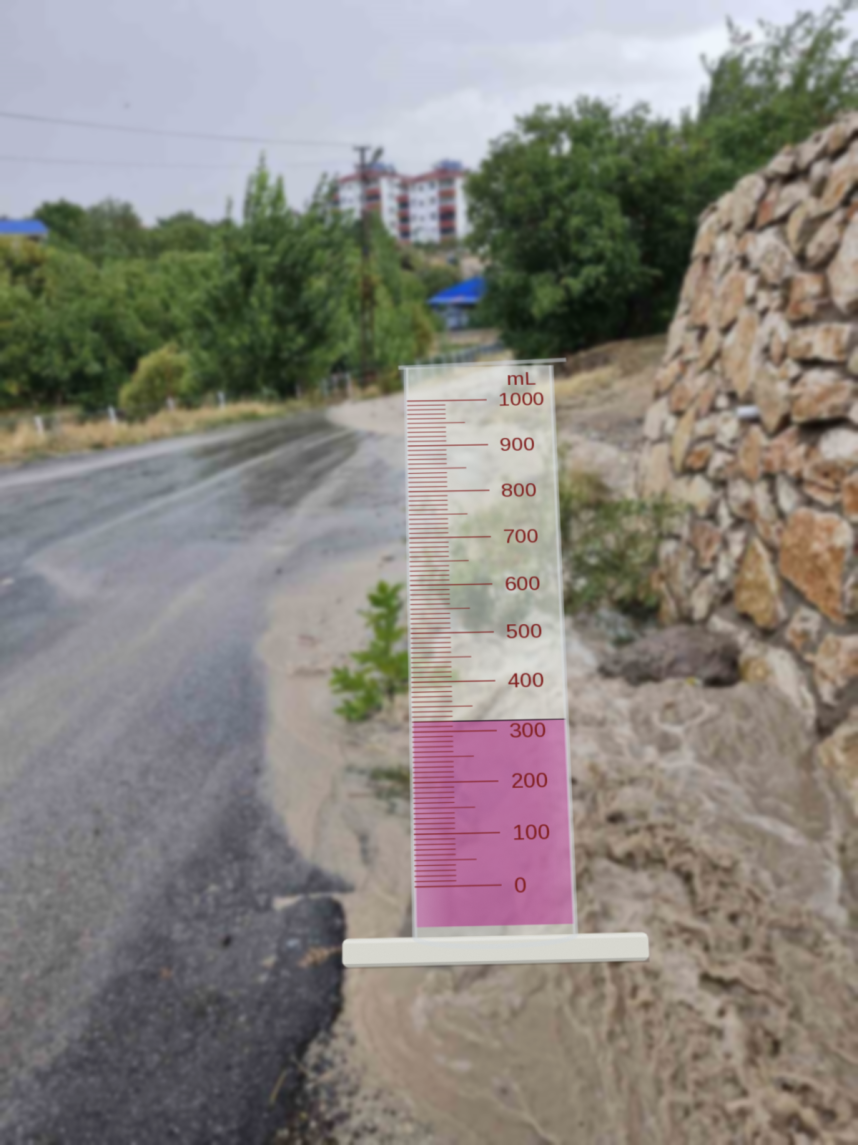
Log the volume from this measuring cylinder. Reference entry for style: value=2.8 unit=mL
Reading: value=320 unit=mL
